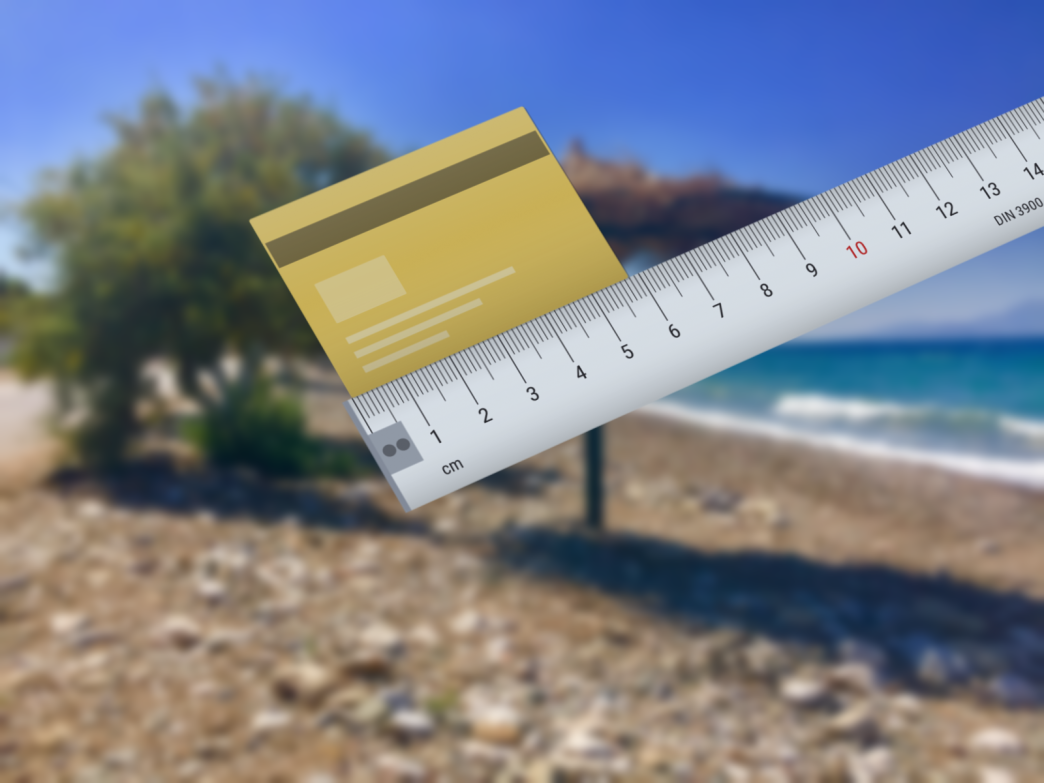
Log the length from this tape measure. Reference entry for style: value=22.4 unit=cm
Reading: value=5.8 unit=cm
